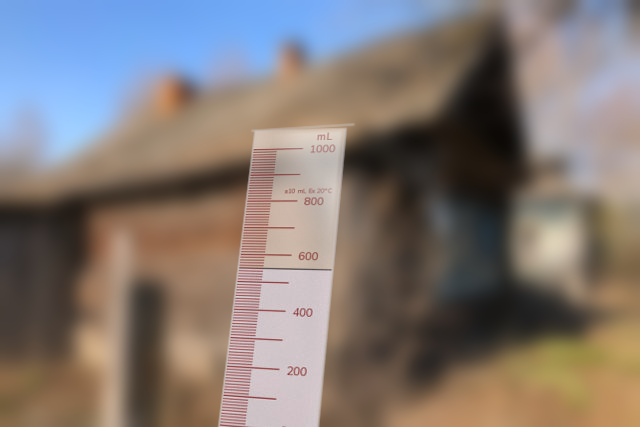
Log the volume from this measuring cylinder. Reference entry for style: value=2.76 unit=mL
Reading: value=550 unit=mL
